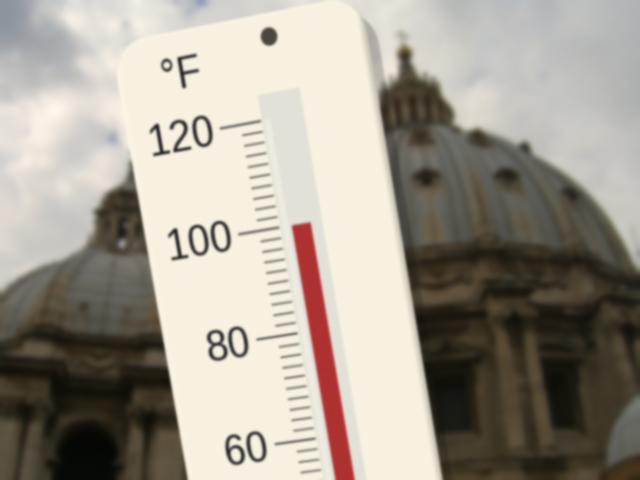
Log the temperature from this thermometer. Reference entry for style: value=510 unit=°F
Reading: value=100 unit=°F
